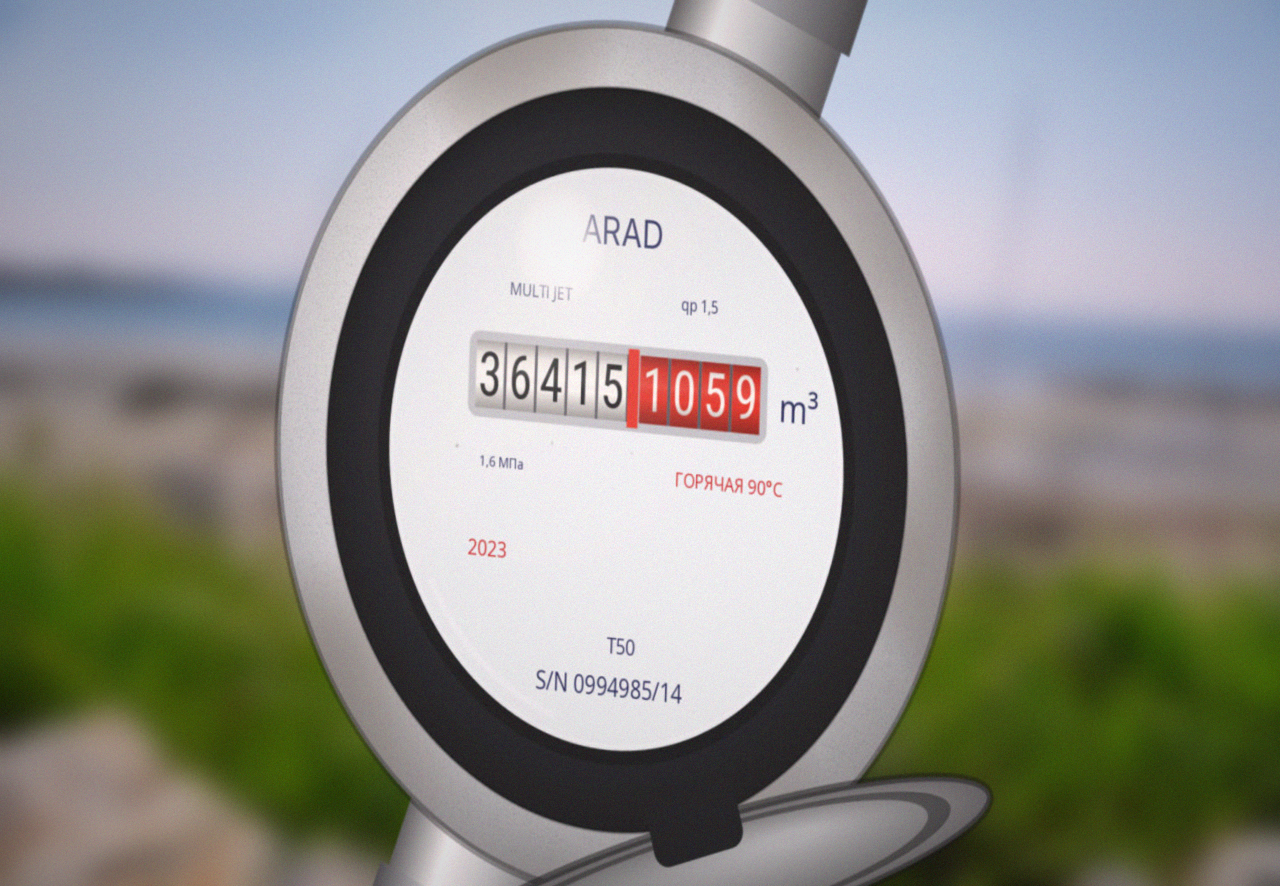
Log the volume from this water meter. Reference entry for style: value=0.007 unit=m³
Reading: value=36415.1059 unit=m³
